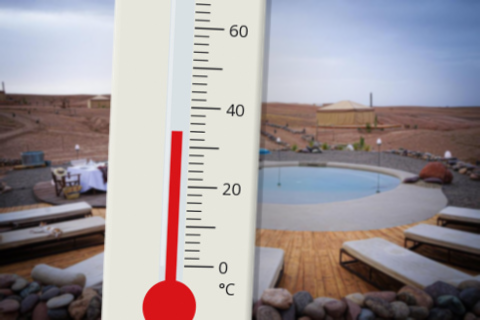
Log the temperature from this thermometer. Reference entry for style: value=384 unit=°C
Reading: value=34 unit=°C
